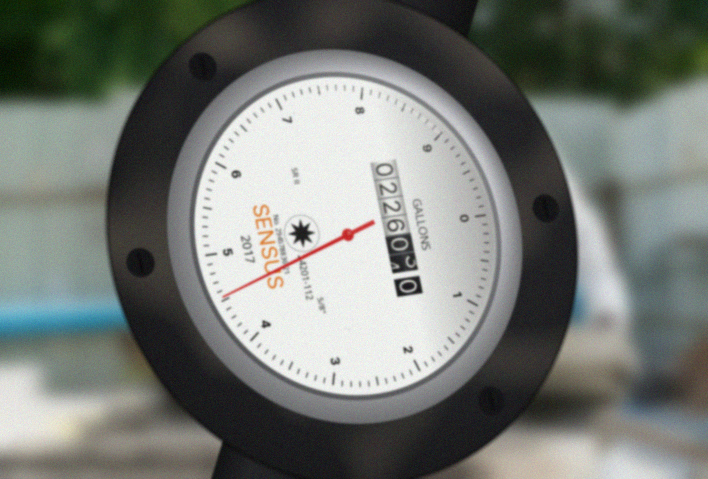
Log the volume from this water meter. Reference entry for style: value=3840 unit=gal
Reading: value=226034.5 unit=gal
